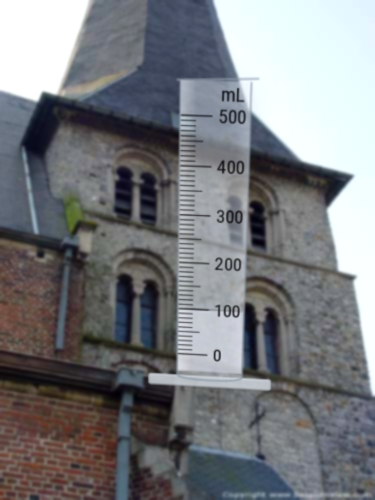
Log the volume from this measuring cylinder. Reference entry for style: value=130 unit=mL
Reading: value=100 unit=mL
